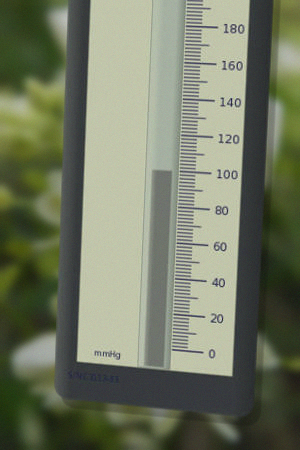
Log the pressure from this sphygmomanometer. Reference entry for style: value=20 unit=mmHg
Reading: value=100 unit=mmHg
